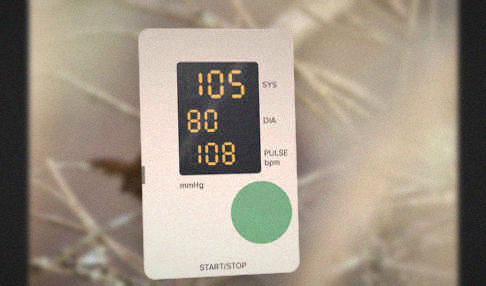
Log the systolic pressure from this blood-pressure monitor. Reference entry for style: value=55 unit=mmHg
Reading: value=105 unit=mmHg
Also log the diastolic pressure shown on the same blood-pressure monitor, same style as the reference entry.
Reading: value=80 unit=mmHg
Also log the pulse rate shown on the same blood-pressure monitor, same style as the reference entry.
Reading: value=108 unit=bpm
